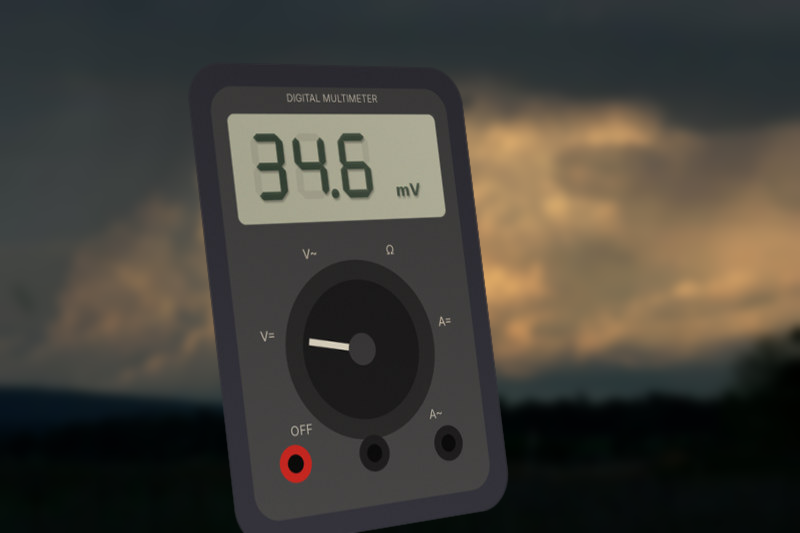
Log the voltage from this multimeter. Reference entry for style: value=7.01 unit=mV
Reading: value=34.6 unit=mV
